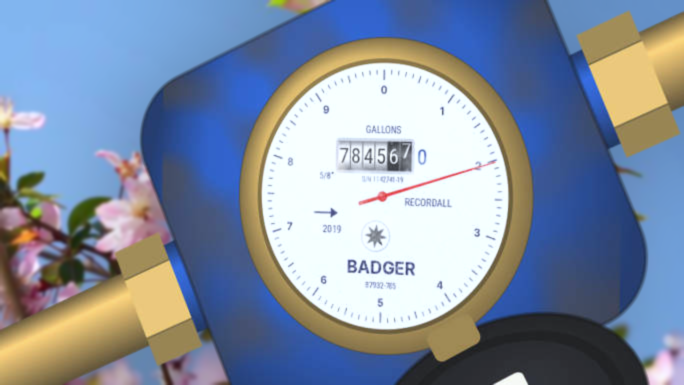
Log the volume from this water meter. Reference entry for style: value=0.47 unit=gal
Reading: value=7845672.0 unit=gal
